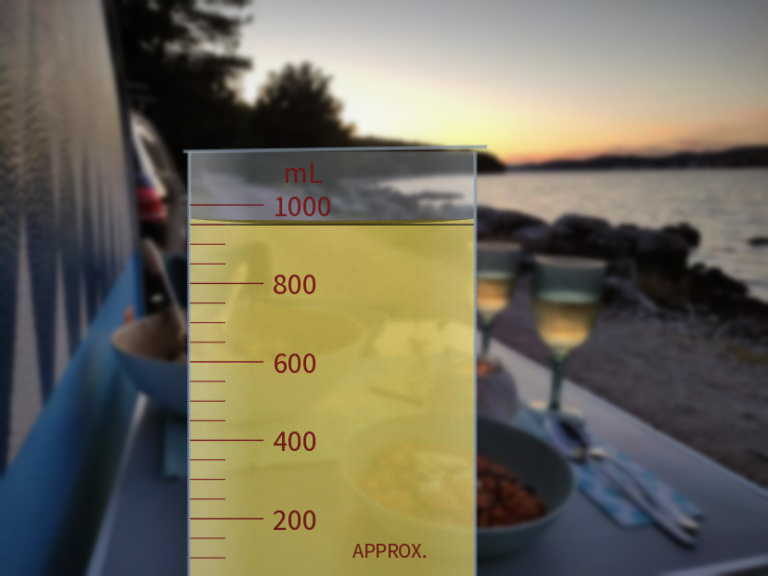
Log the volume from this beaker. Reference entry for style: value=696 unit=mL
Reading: value=950 unit=mL
